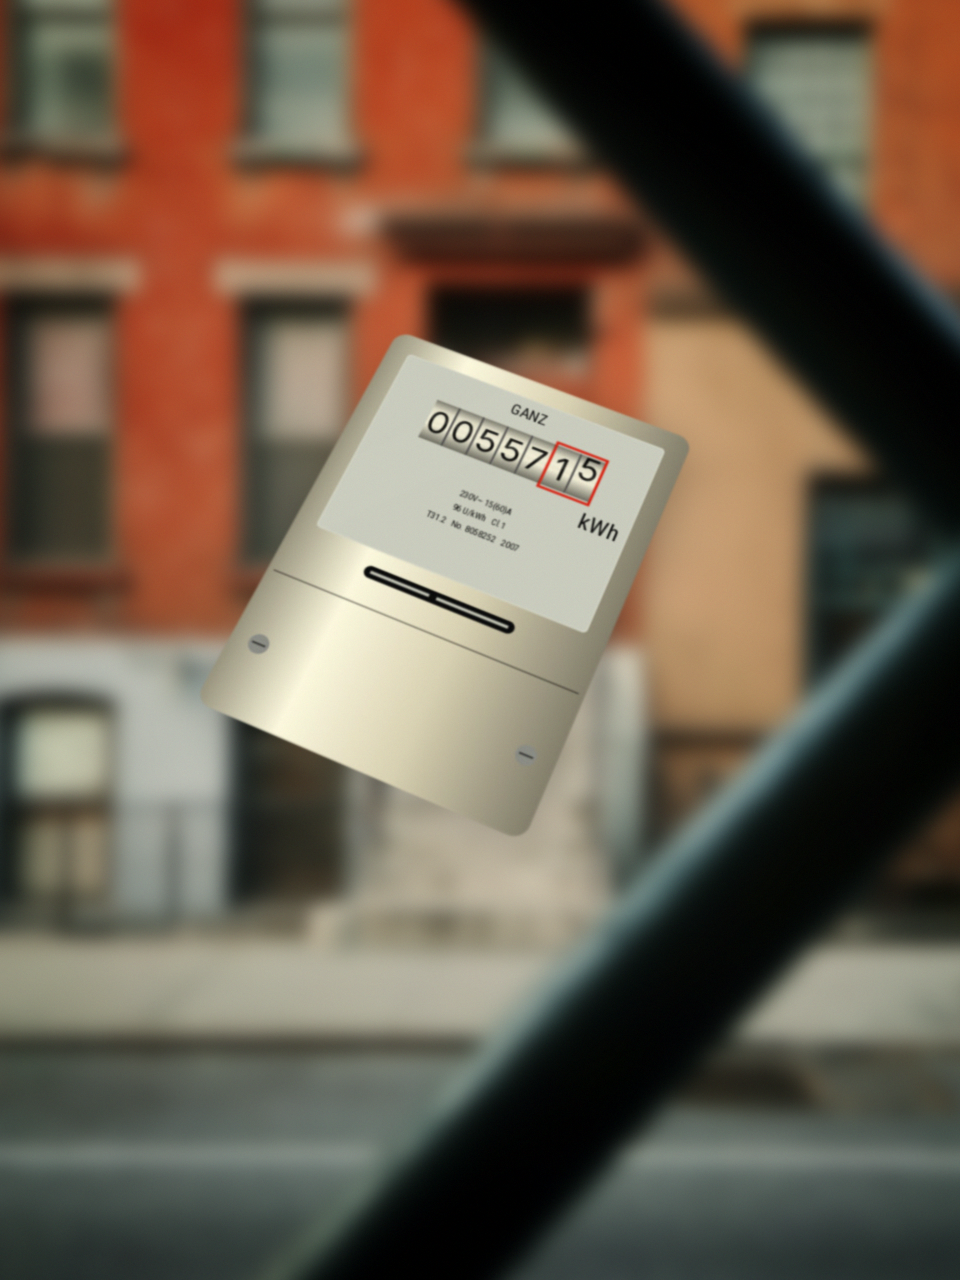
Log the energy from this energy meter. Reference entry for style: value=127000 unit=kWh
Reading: value=557.15 unit=kWh
